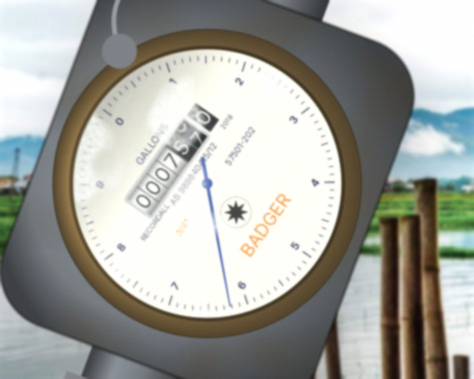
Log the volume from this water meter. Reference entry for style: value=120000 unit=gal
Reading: value=7566.2 unit=gal
